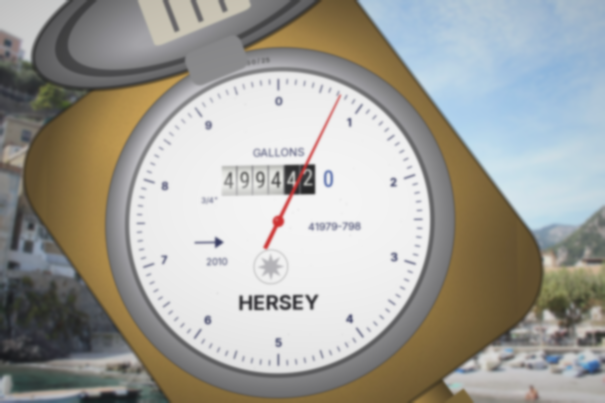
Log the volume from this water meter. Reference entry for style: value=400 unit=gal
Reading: value=4994420.7 unit=gal
